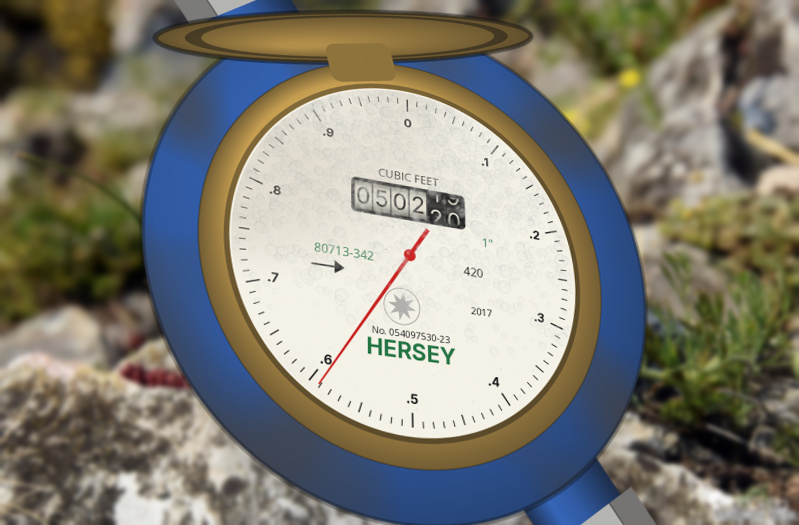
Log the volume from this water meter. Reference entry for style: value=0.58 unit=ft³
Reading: value=50219.59 unit=ft³
